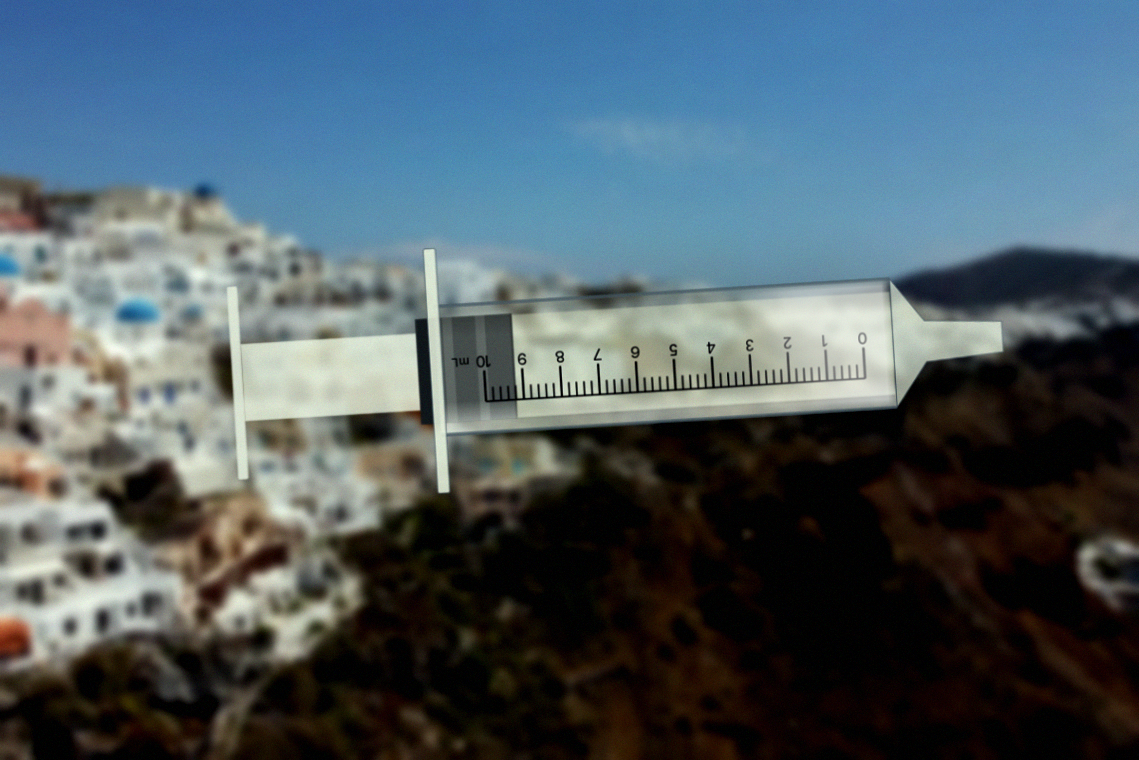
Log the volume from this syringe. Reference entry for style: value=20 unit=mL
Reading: value=9.2 unit=mL
